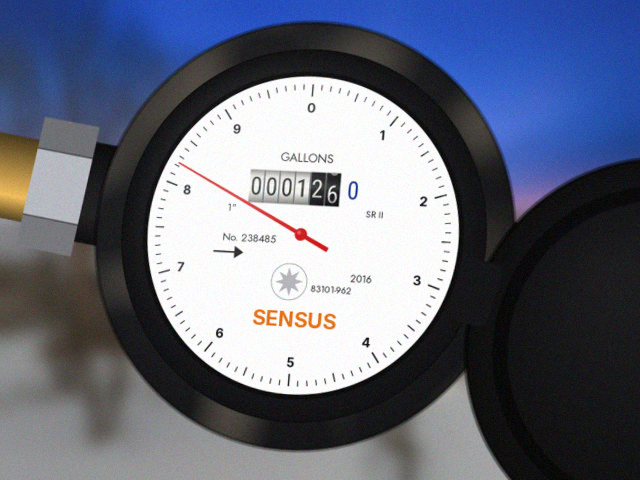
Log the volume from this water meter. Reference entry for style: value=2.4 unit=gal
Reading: value=1258.2 unit=gal
